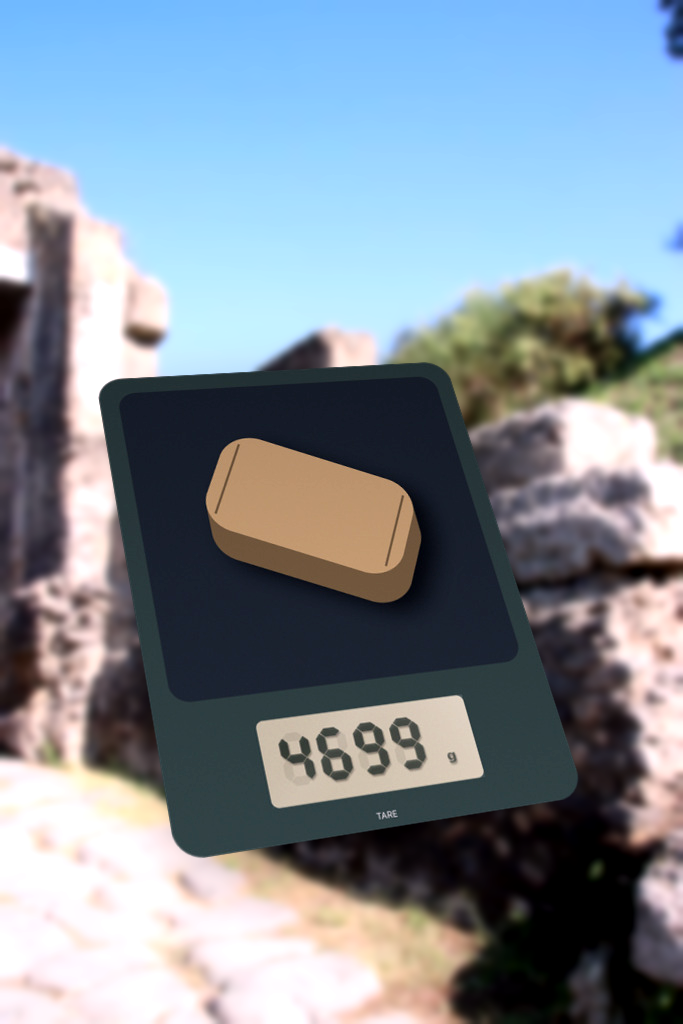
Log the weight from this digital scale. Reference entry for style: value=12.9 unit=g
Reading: value=4699 unit=g
